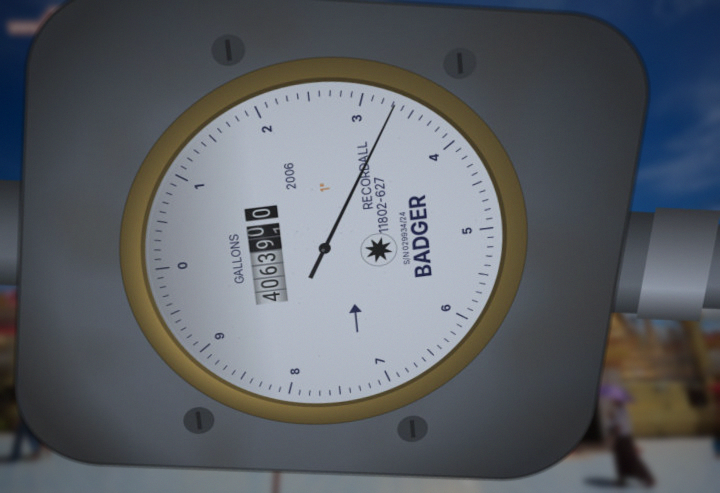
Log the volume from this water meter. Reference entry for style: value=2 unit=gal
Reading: value=4063903.3 unit=gal
